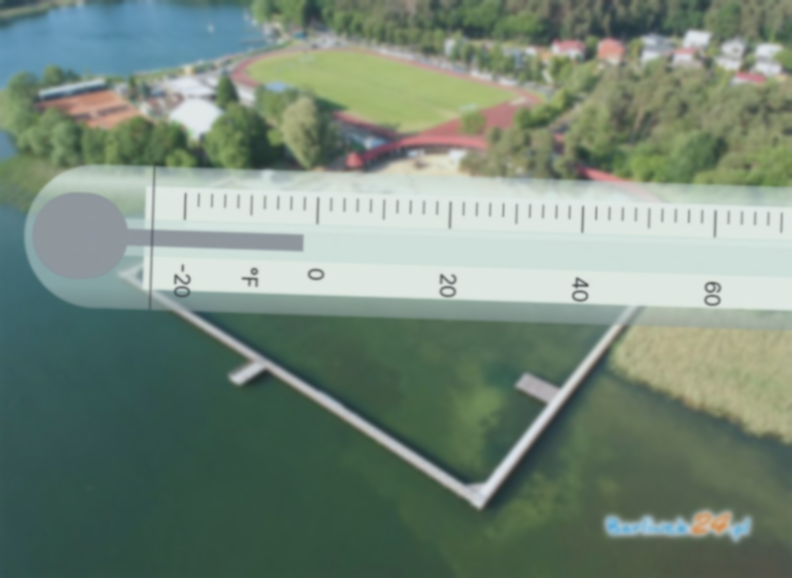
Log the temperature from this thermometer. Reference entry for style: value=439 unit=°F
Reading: value=-2 unit=°F
